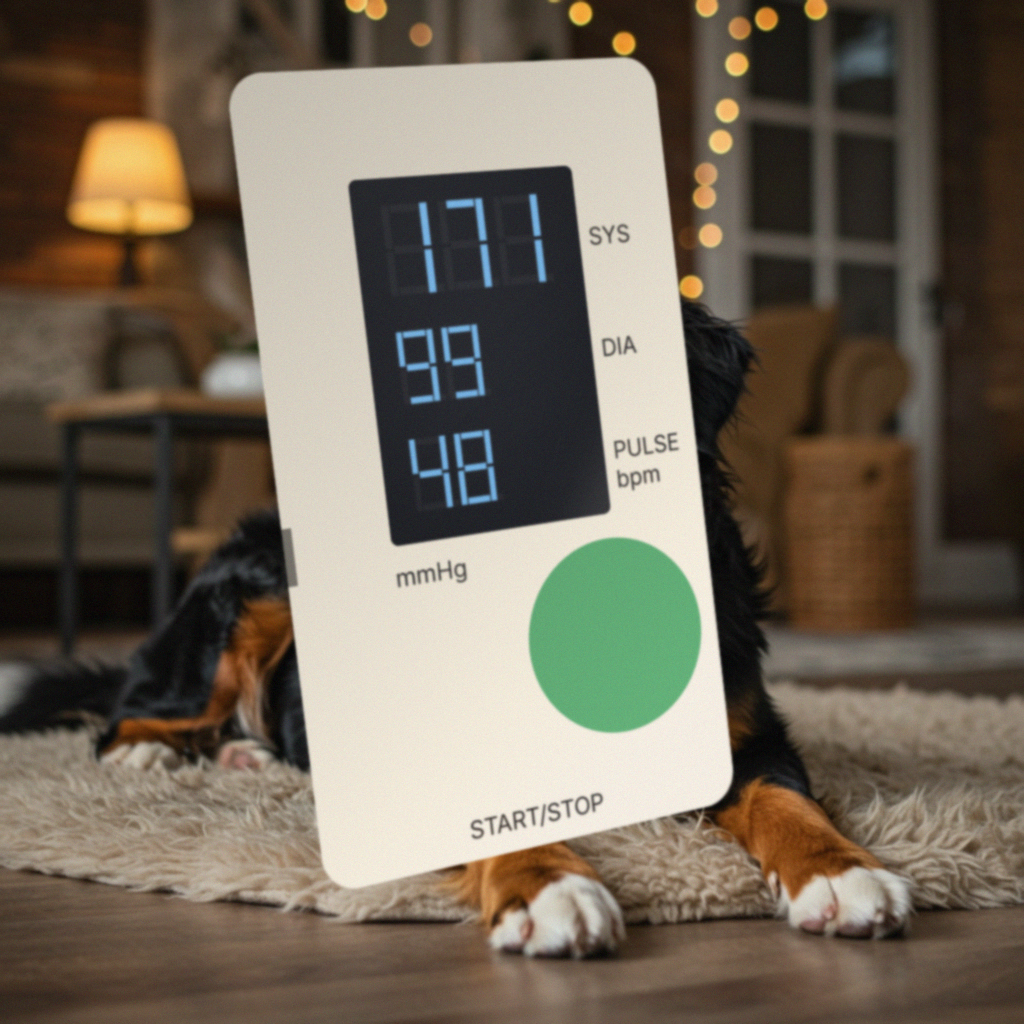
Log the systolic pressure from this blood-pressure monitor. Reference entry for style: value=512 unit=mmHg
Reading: value=171 unit=mmHg
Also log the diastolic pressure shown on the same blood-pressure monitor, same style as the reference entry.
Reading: value=99 unit=mmHg
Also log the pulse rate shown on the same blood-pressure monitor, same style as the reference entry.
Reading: value=48 unit=bpm
